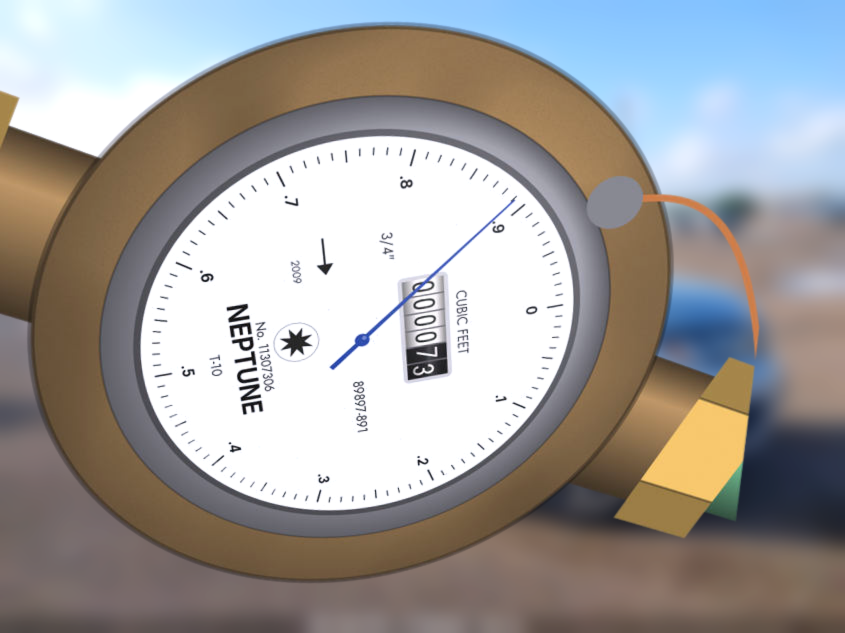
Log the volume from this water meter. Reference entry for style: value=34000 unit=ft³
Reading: value=72.89 unit=ft³
